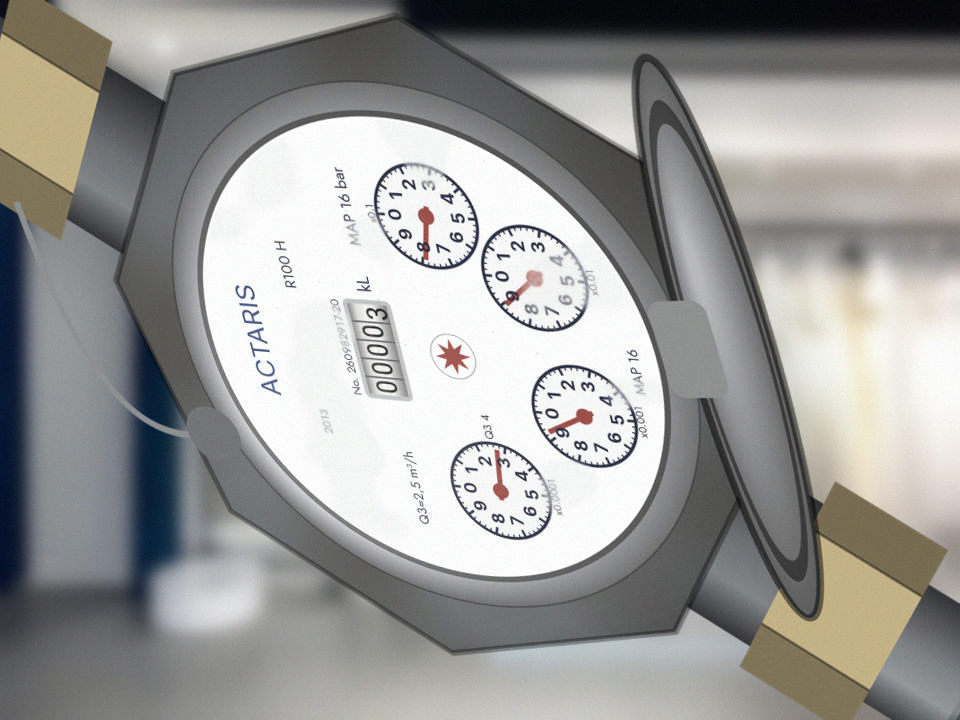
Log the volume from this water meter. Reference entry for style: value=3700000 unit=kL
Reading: value=2.7892 unit=kL
